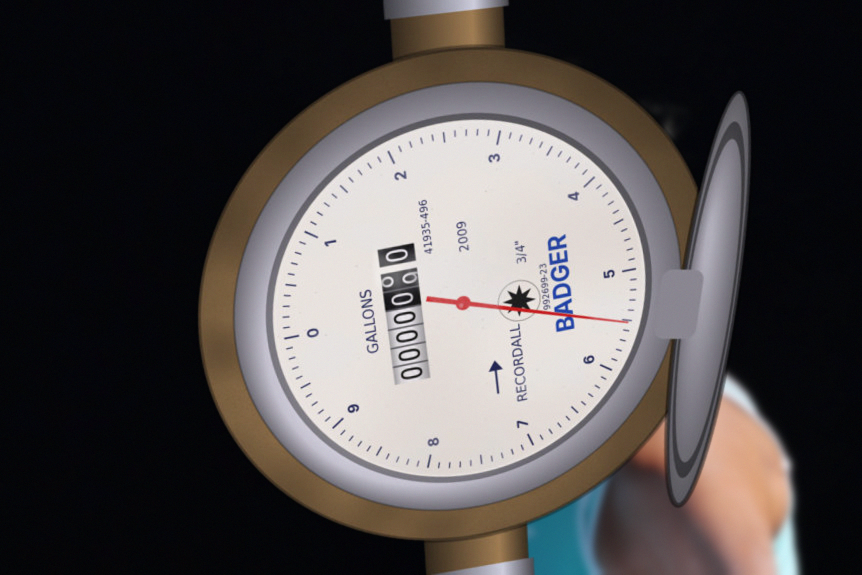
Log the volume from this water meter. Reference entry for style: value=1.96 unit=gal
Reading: value=85.5 unit=gal
